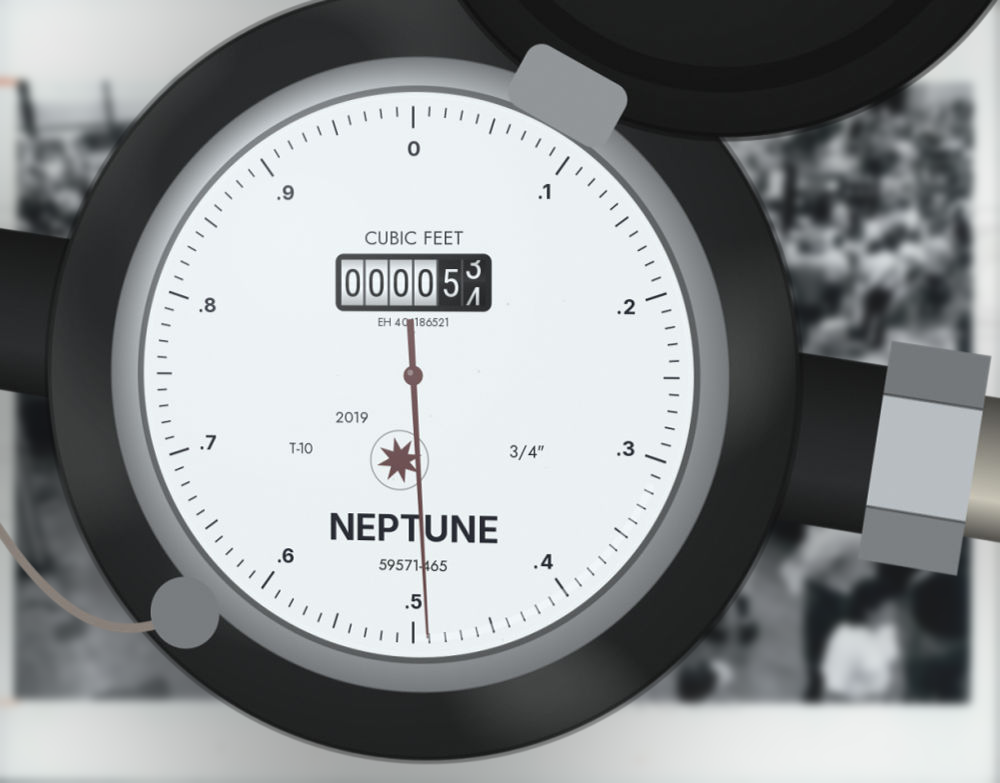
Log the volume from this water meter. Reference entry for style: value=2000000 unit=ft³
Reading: value=53.49 unit=ft³
